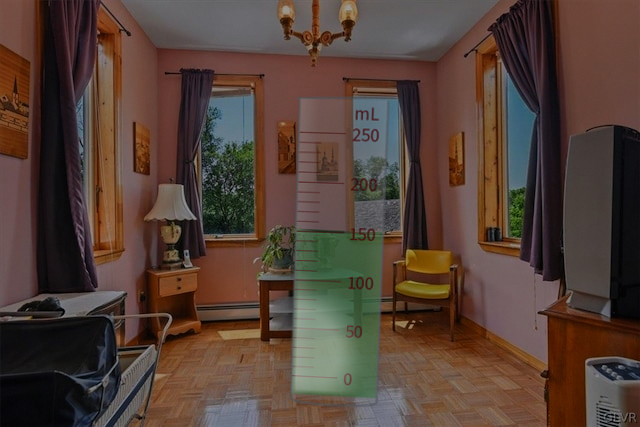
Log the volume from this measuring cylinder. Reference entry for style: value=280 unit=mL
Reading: value=150 unit=mL
